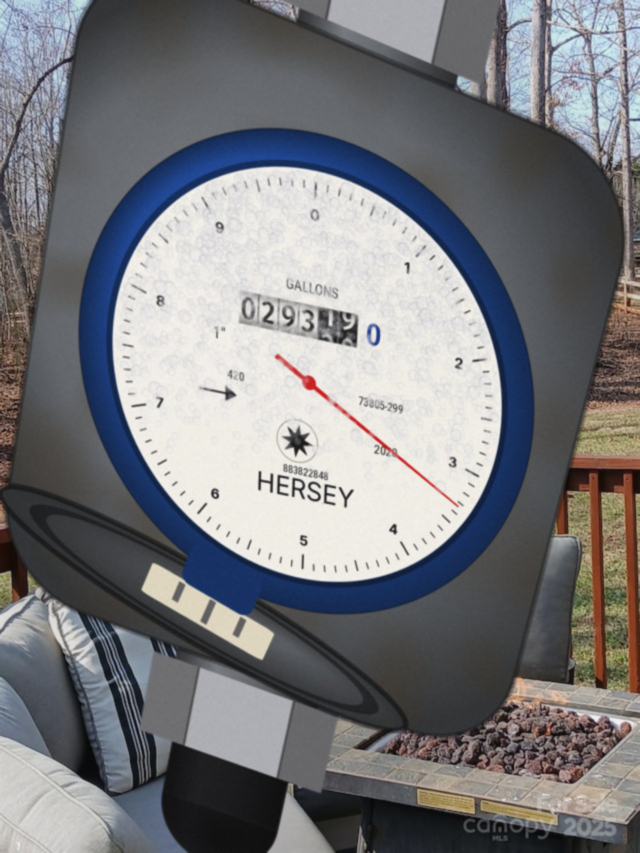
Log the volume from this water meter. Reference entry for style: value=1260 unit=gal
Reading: value=293193.3 unit=gal
